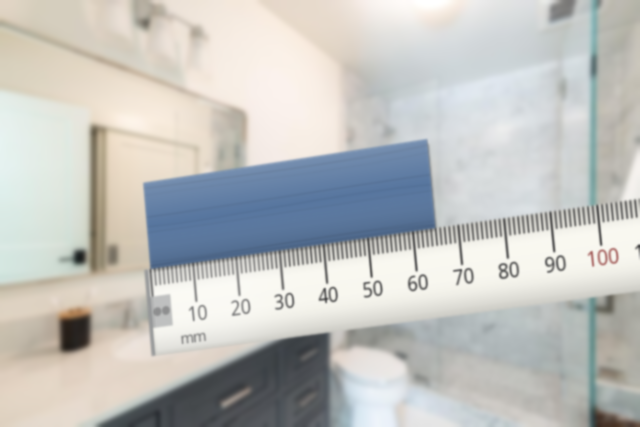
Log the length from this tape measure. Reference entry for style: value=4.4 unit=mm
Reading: value=65 unit=mm
